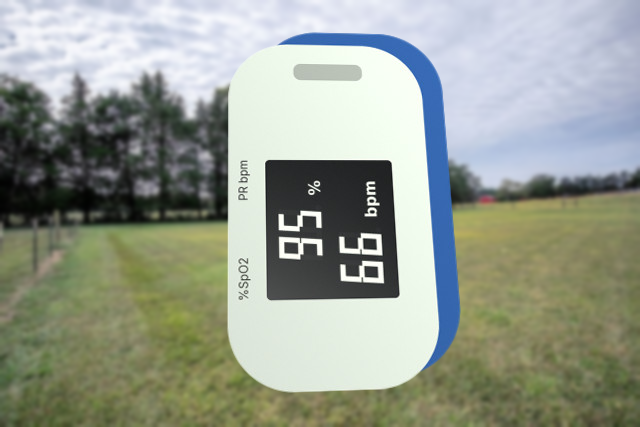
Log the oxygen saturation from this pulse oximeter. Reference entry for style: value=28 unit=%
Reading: value=95 unit=%
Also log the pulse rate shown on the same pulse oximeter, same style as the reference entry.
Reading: value=66 unit=bpm
